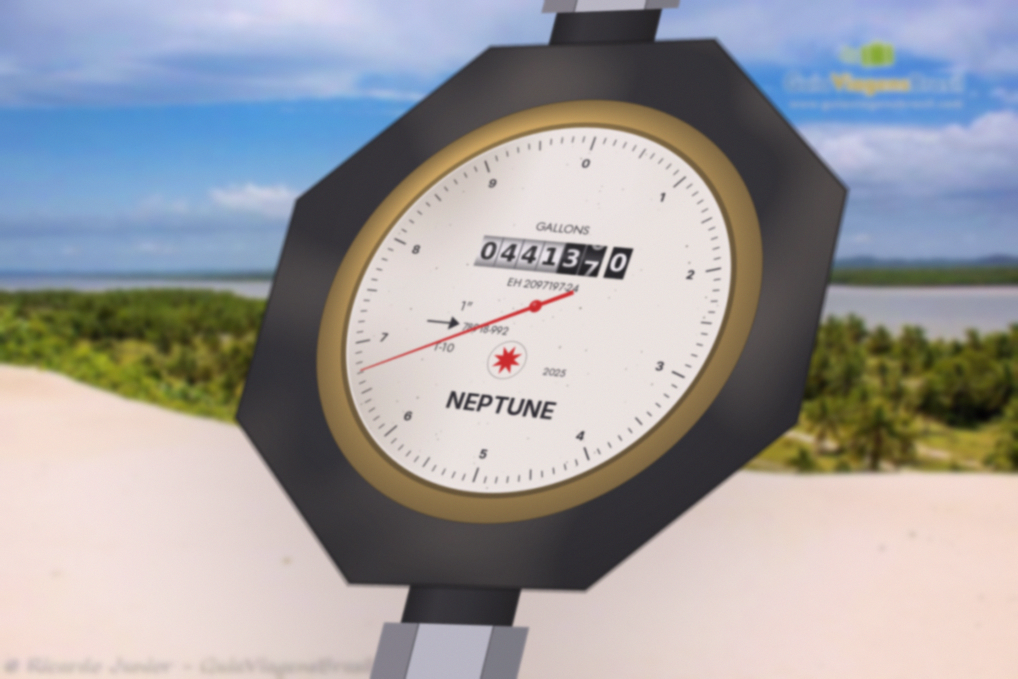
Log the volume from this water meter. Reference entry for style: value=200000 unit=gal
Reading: value=441366.7 unit=gal
